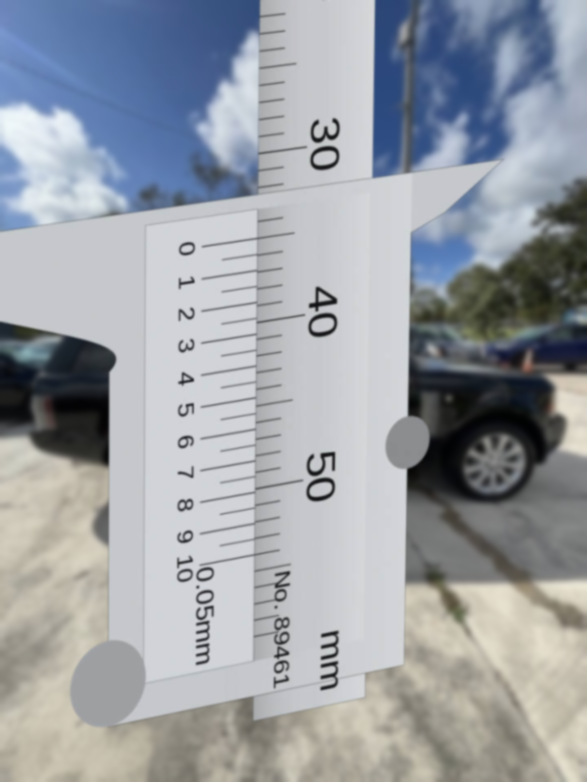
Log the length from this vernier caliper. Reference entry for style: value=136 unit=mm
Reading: value=35.0 unit=mm
